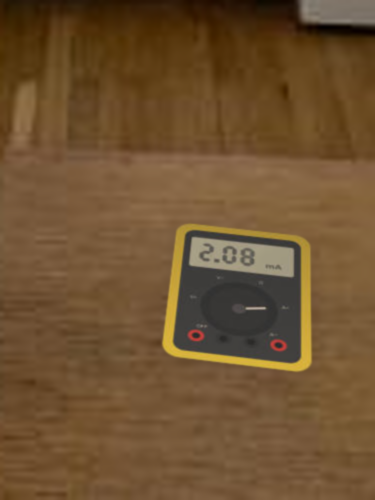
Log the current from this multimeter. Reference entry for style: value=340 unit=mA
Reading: value=2.08 unit=mA
